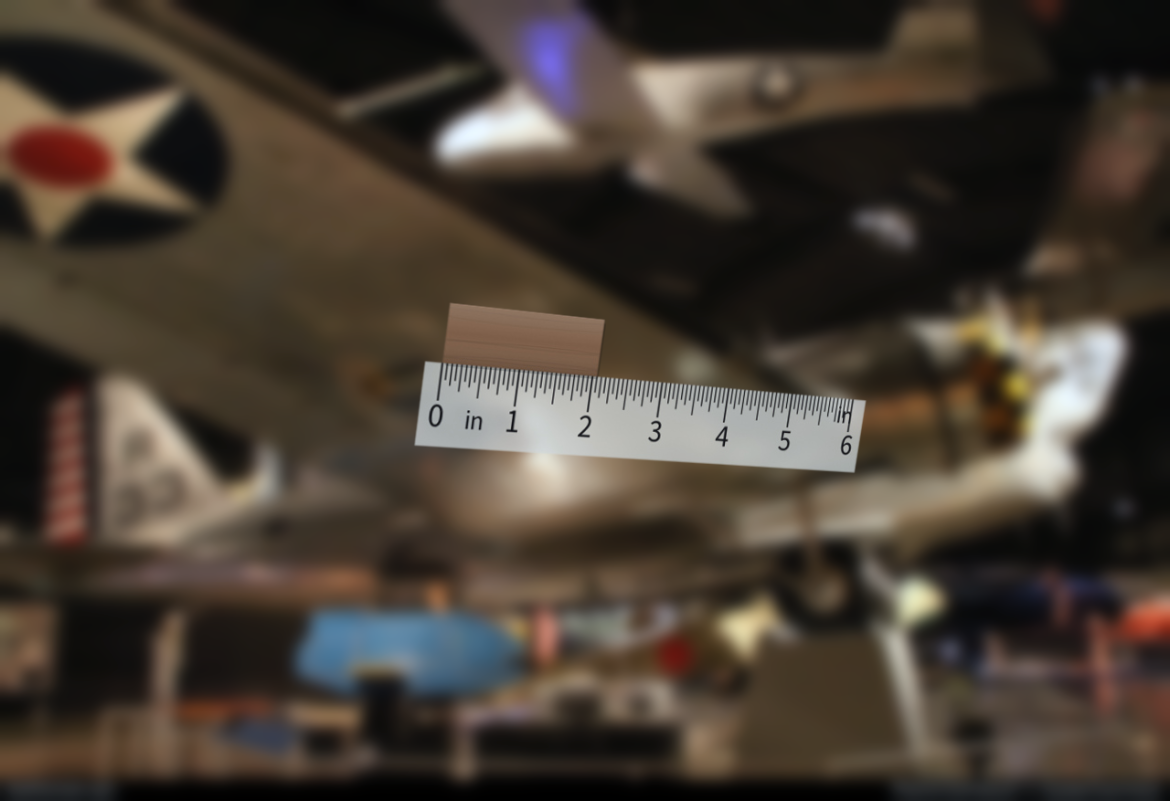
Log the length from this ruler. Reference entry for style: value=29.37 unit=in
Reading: value=2.0625 unit=in
